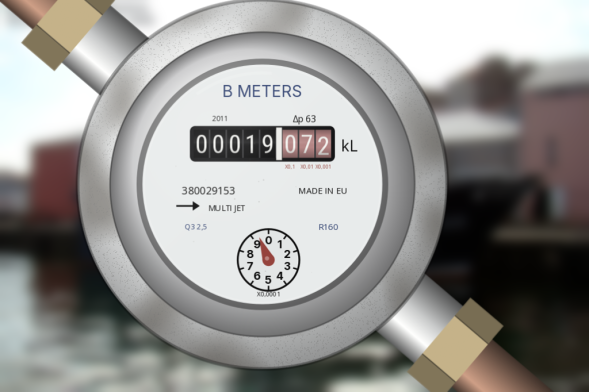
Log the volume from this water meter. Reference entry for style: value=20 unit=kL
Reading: value=19.0719 unit=kL
